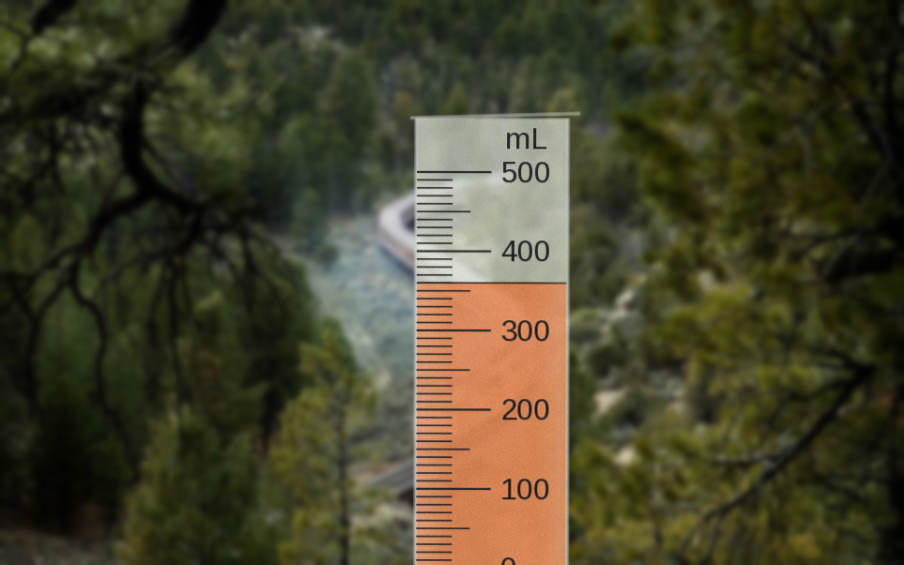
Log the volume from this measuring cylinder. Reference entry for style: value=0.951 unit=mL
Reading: value=360 unit=mL
